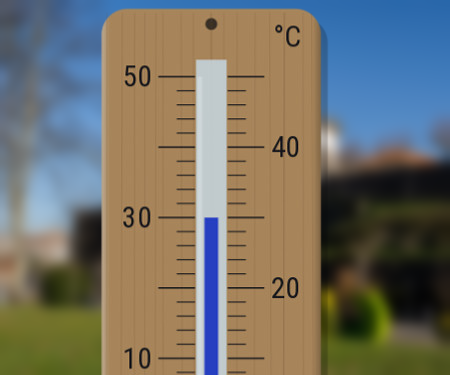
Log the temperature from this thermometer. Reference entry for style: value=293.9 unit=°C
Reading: value=30 unit=°C
